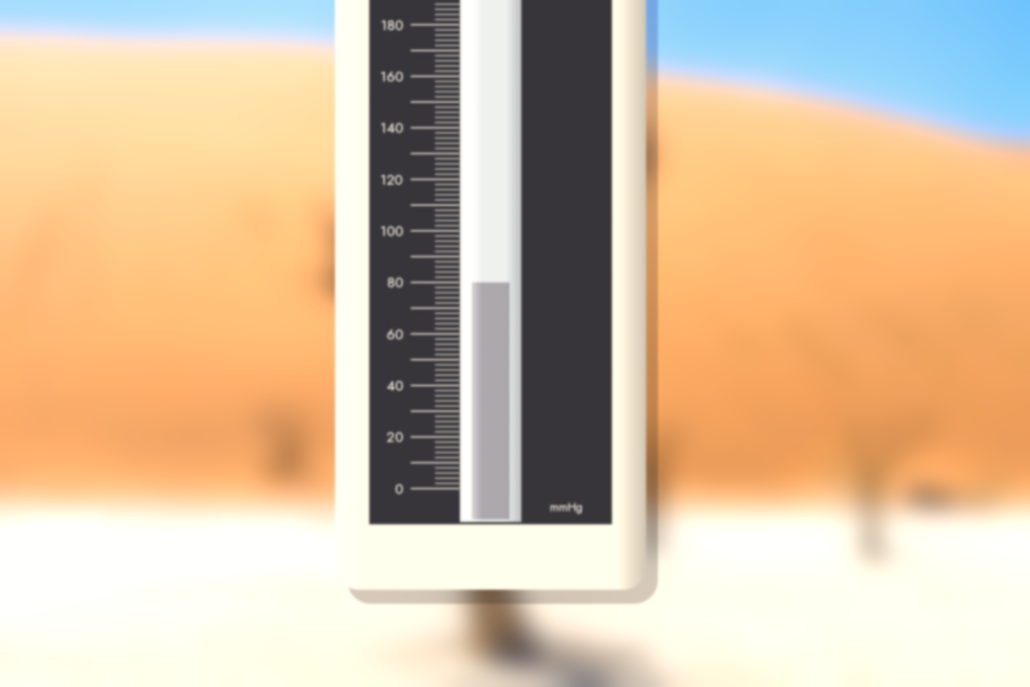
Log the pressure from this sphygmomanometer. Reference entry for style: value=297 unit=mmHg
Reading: value=80 unit=mmHg
